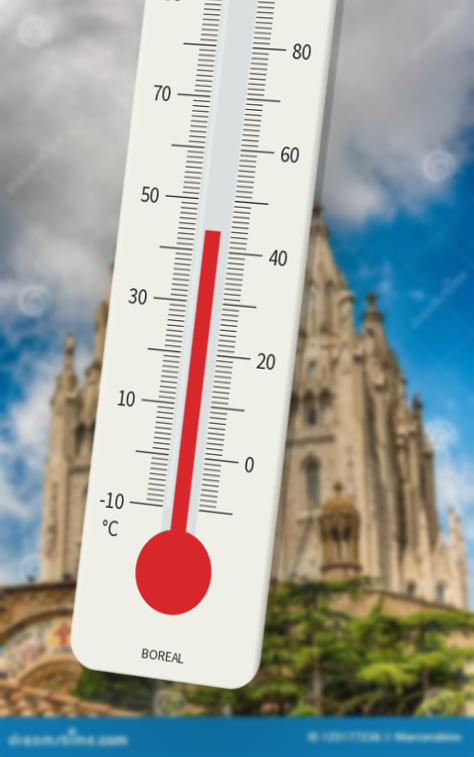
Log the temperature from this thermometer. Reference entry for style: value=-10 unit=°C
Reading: value=44 unit=°C
